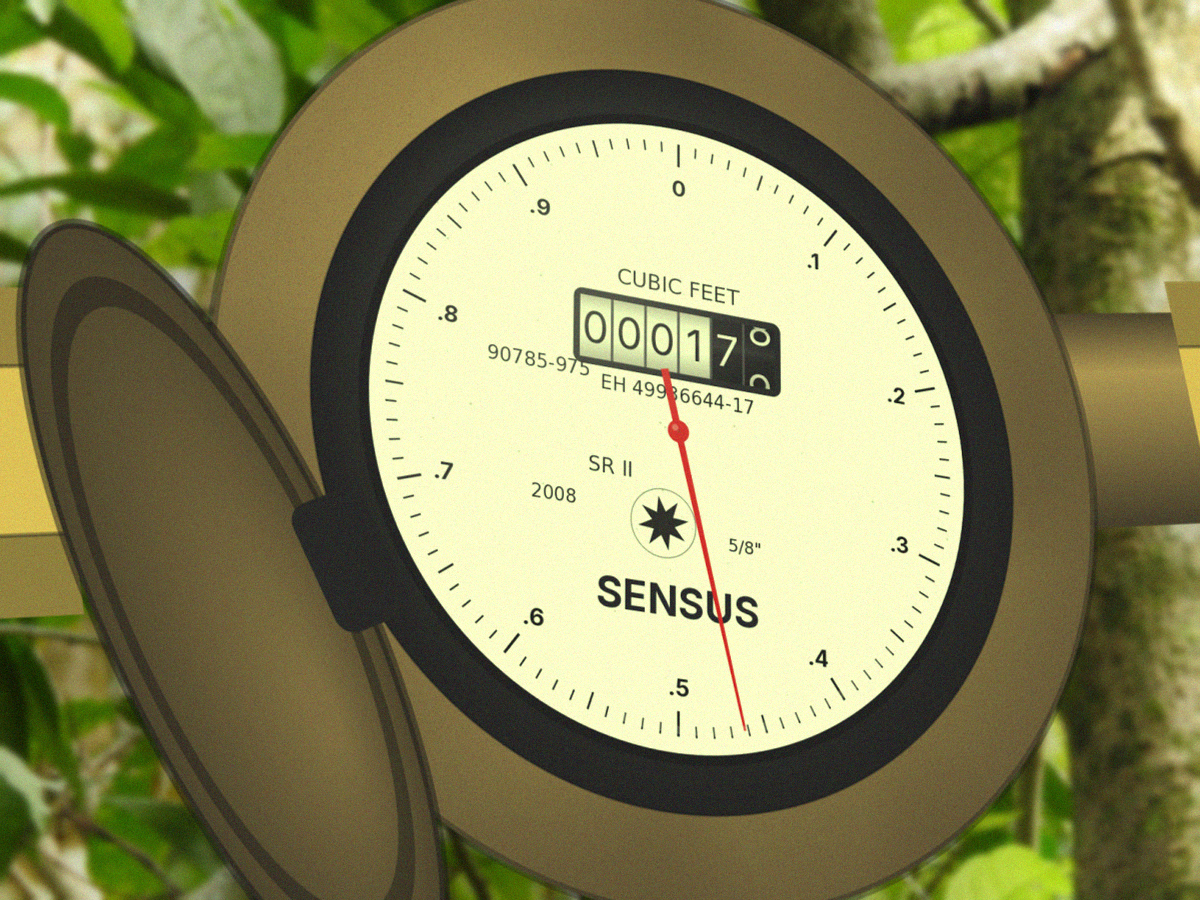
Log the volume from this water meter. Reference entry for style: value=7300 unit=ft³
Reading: value=178.46 unit=ft³
